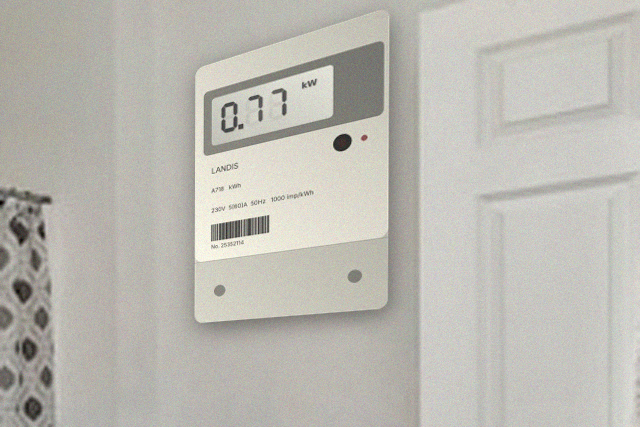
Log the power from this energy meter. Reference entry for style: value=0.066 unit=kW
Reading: value=0.77 unit=kW
